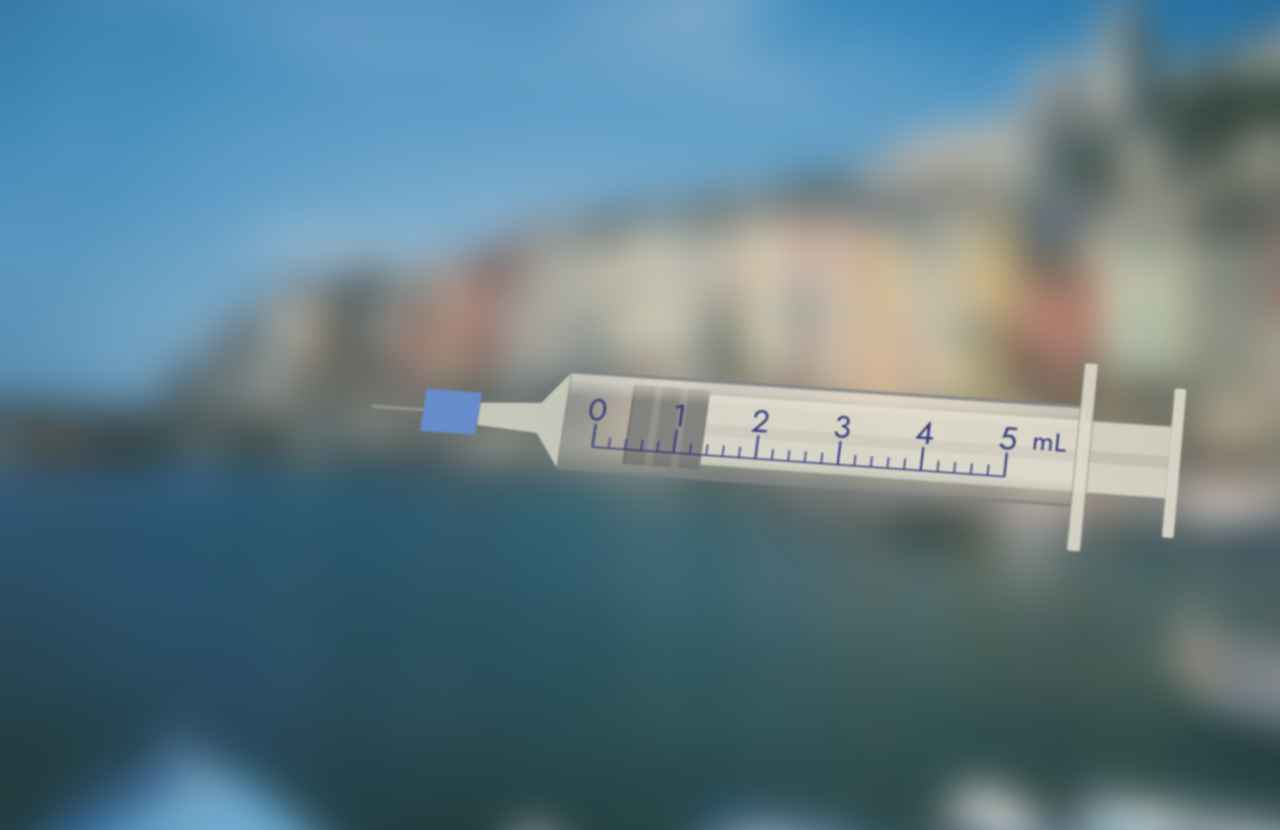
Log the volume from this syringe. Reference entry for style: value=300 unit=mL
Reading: value=0.4 unit=mL
